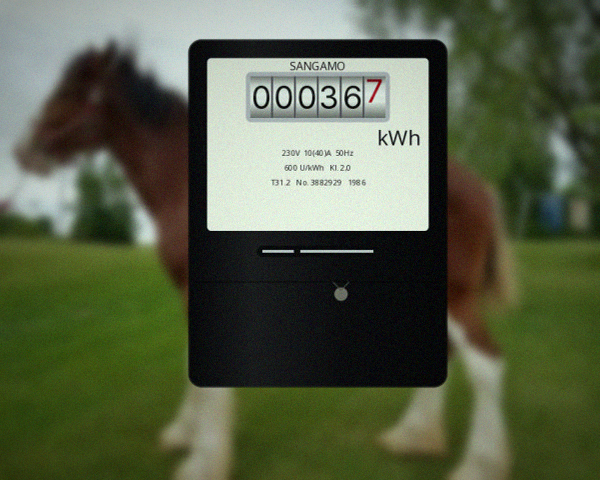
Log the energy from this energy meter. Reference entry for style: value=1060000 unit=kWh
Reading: value=36.7 unit=kWh
